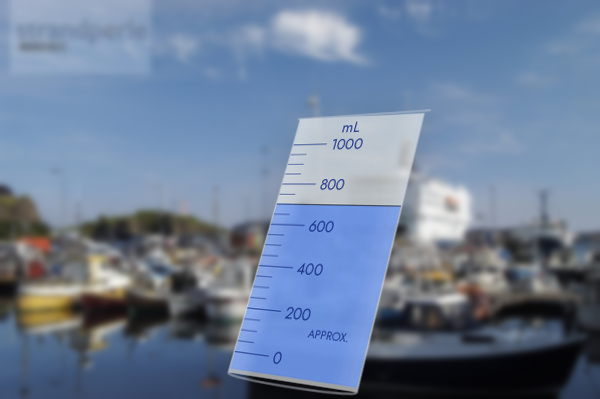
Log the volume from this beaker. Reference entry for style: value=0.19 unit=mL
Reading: value=700 unit=mL
